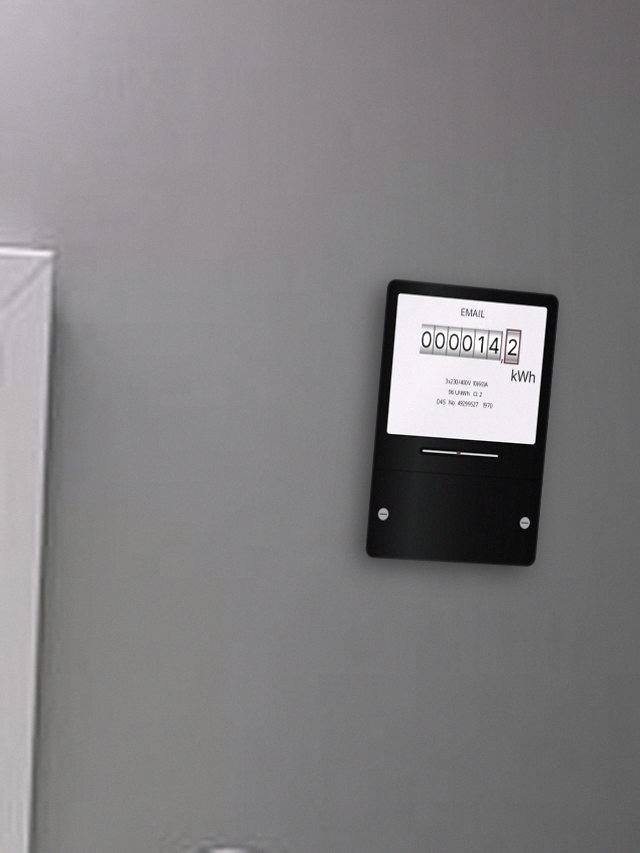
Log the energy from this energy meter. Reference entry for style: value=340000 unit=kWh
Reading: value=14.2 unit=kWh
